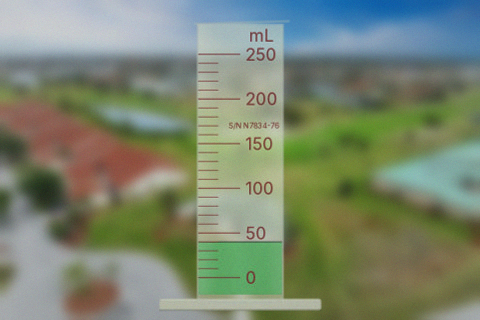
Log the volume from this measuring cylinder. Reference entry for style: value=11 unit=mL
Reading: value=40 unit=mL
